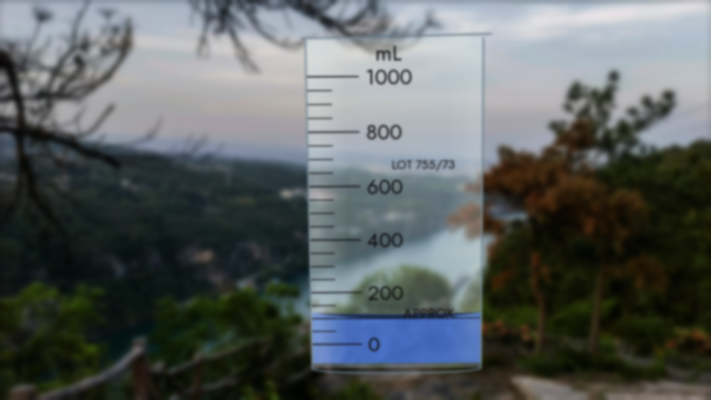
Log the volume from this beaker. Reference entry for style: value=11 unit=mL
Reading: value=100 unit=mL
